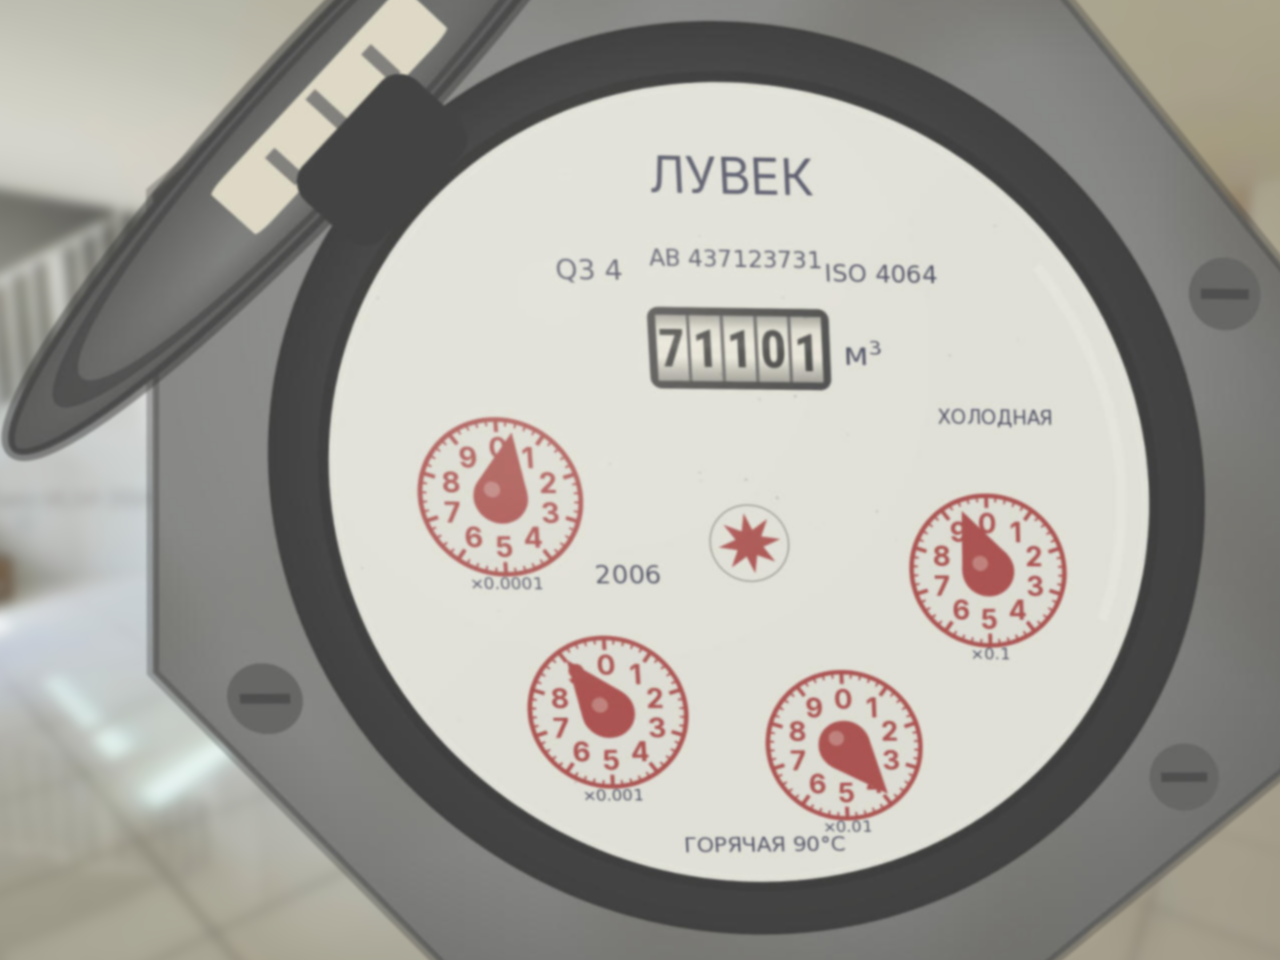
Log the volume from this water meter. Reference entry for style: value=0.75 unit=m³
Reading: value=71100.9390 unit=m³
